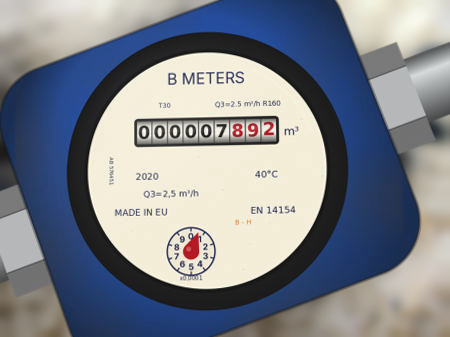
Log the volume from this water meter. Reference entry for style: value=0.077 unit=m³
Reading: value=7.8920 unit=m³
